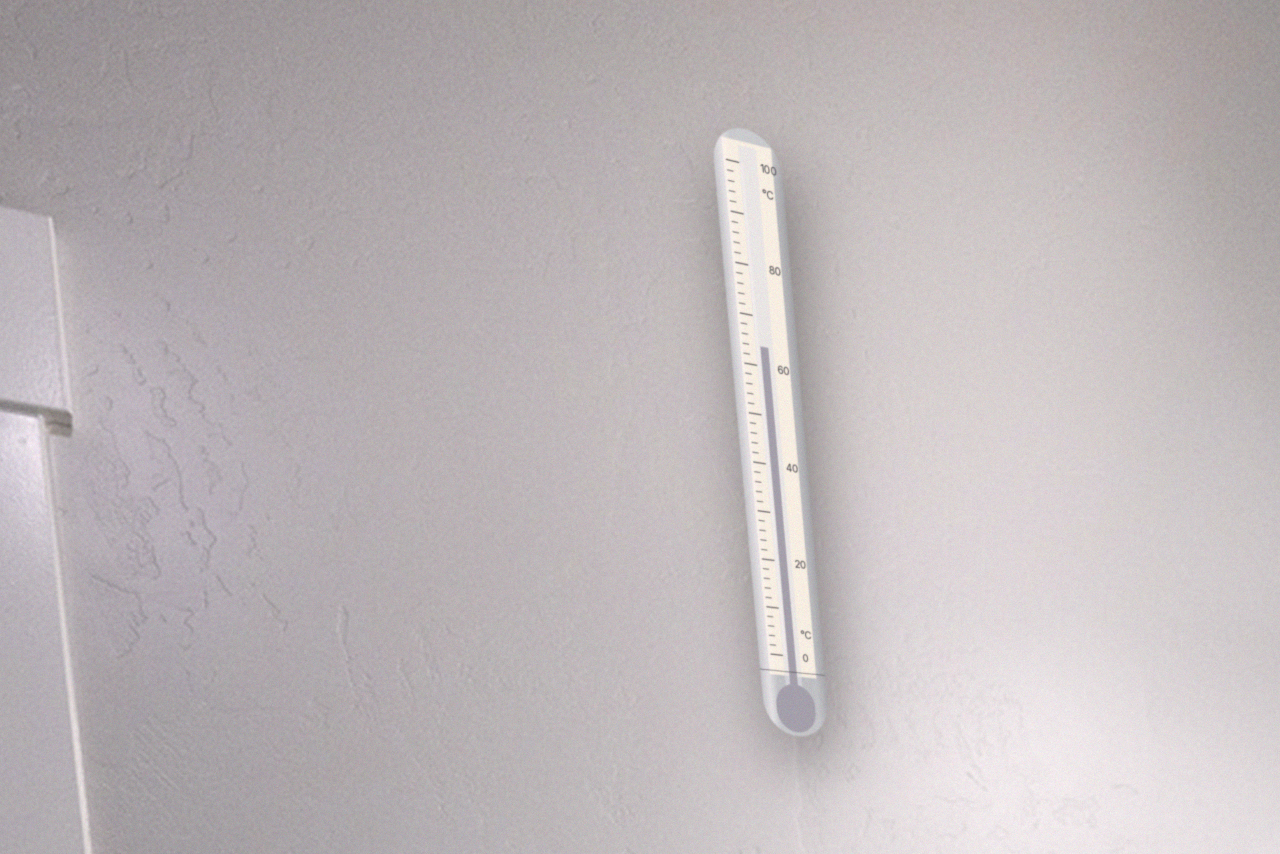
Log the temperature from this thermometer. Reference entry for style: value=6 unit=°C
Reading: value=64 unit=°C
